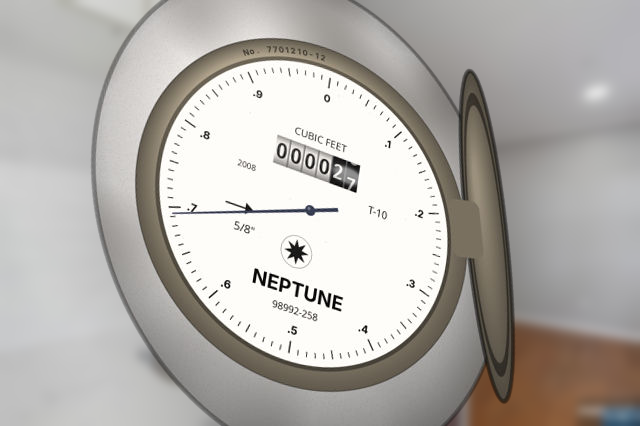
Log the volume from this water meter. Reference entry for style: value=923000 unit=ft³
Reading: value=26.69 unit=ft³
